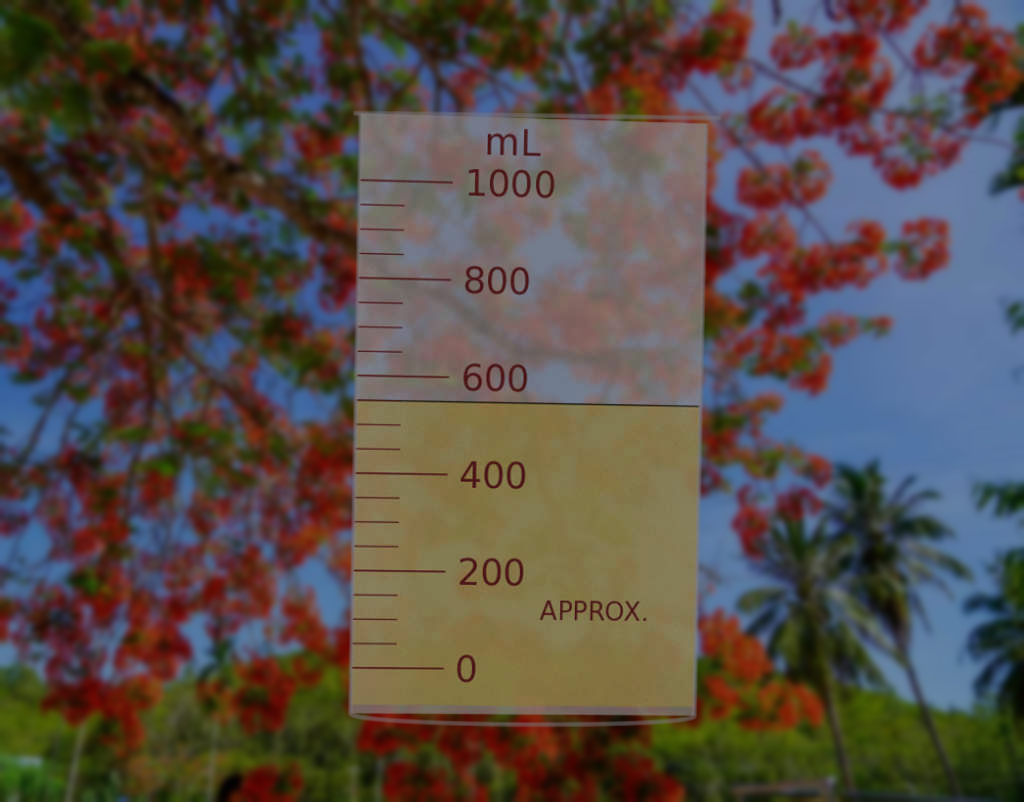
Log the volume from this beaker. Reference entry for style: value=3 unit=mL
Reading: value=550 unit=mL
